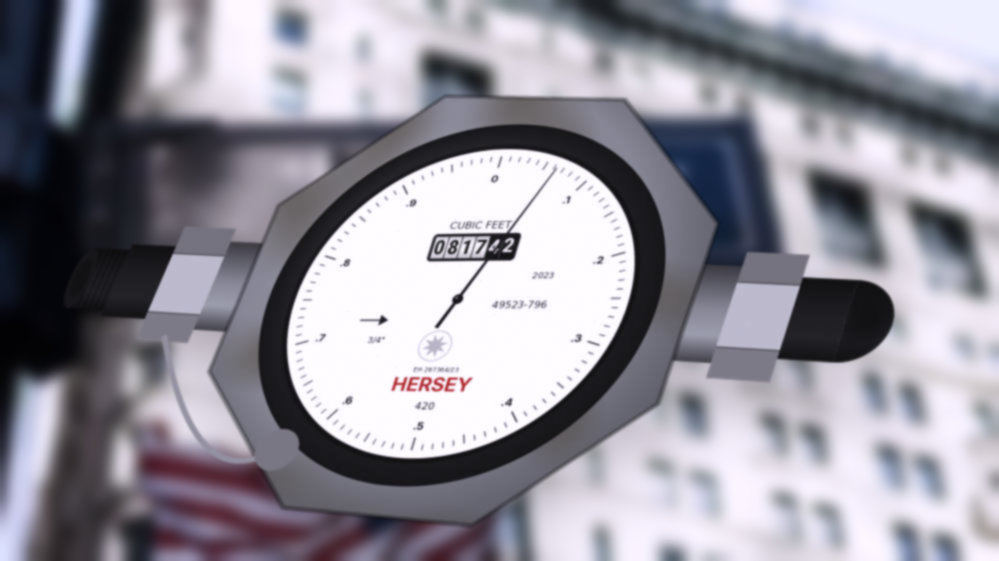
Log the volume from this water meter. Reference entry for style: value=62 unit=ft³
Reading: value=81742.06 unit=ft³
